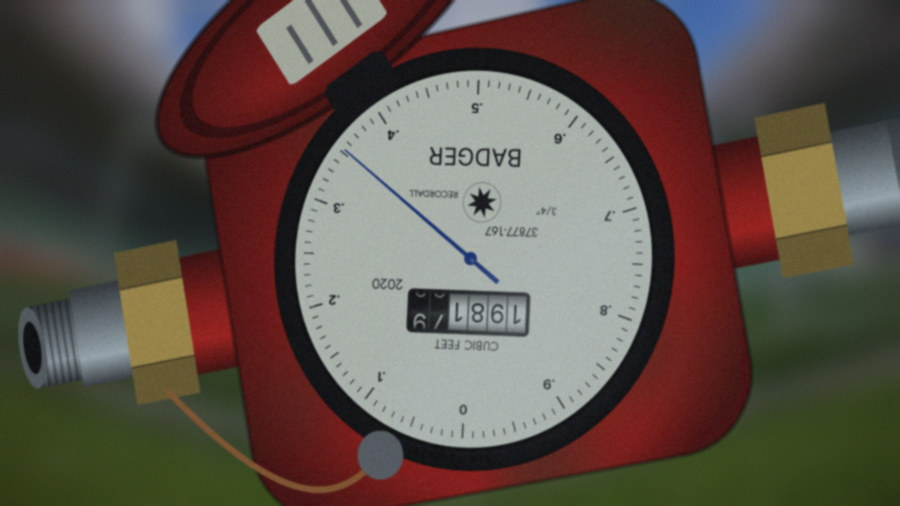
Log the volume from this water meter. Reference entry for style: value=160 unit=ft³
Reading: value=198179.35 unit=ft³
